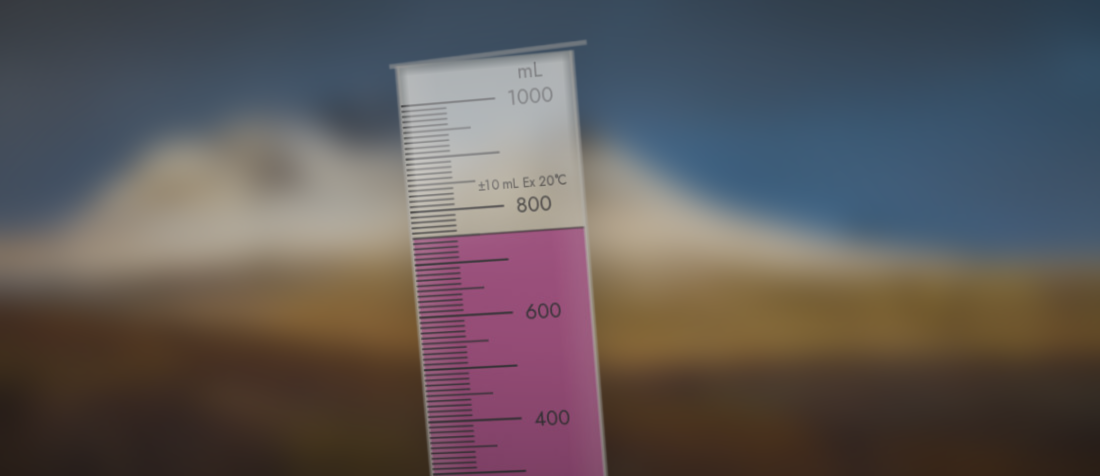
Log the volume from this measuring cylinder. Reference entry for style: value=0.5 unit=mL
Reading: value=750 unit=mL
